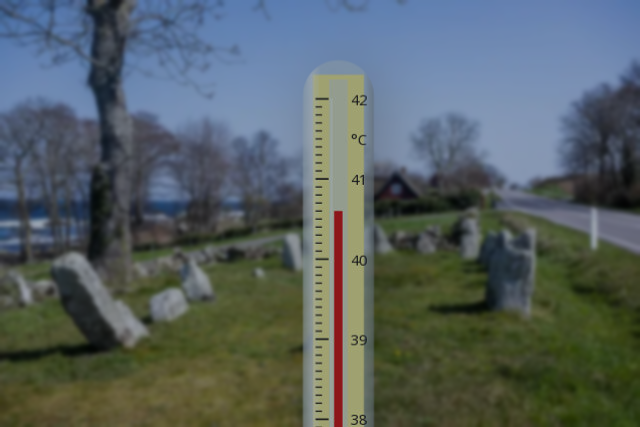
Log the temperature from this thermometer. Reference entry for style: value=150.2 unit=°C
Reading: value=40.6 unit=°C
